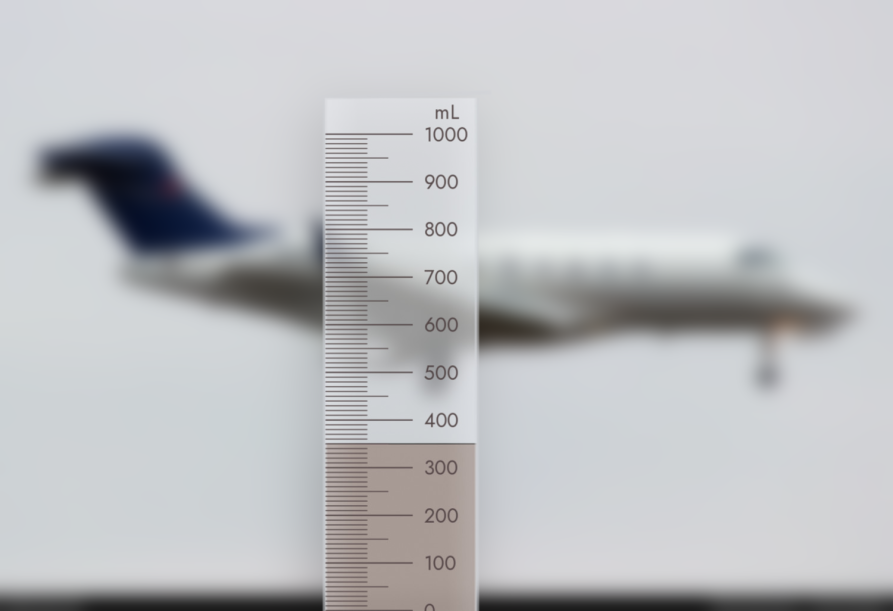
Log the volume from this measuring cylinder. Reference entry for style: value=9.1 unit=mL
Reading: value=350 unit=mL
